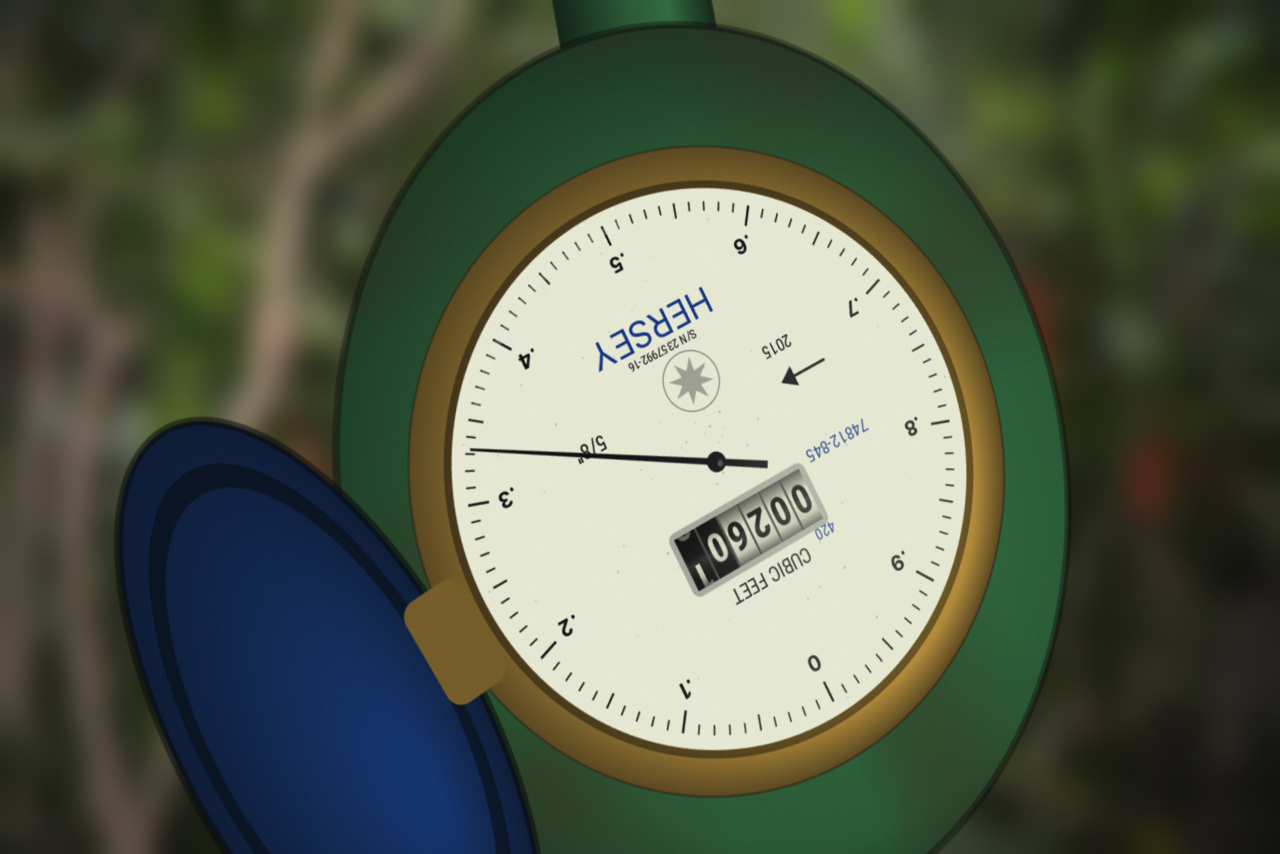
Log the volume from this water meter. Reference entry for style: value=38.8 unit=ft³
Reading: value=2601.33 unit=ft³
